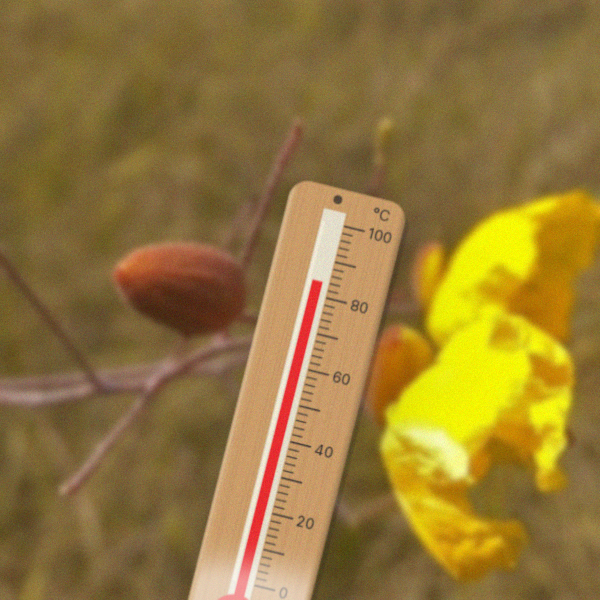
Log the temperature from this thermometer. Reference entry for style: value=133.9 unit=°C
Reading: value=84 unit=°C
